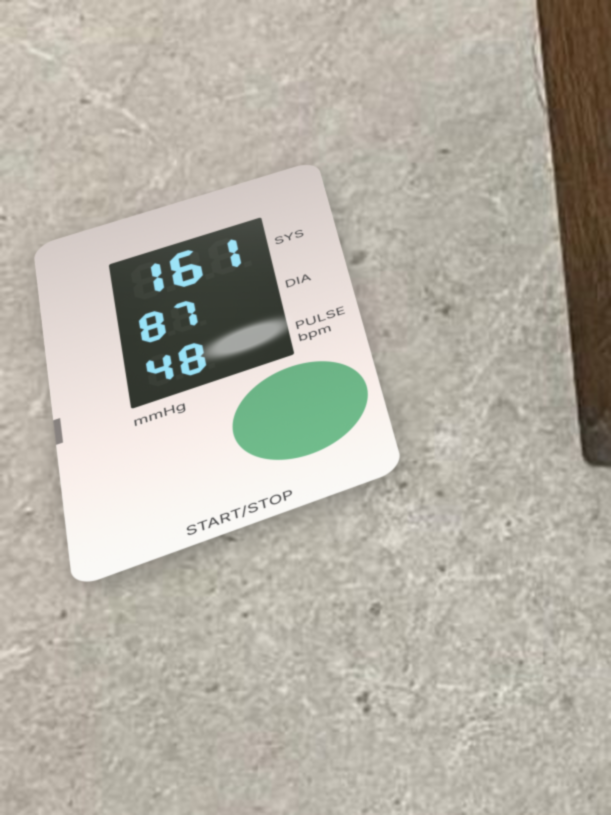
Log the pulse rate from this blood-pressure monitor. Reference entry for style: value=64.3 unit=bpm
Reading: value=48 unit=bpm
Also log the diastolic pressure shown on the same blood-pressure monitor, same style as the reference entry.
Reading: value=87 unit=mmHg
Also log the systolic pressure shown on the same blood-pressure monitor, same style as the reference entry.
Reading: value=161 unit=mmHg
